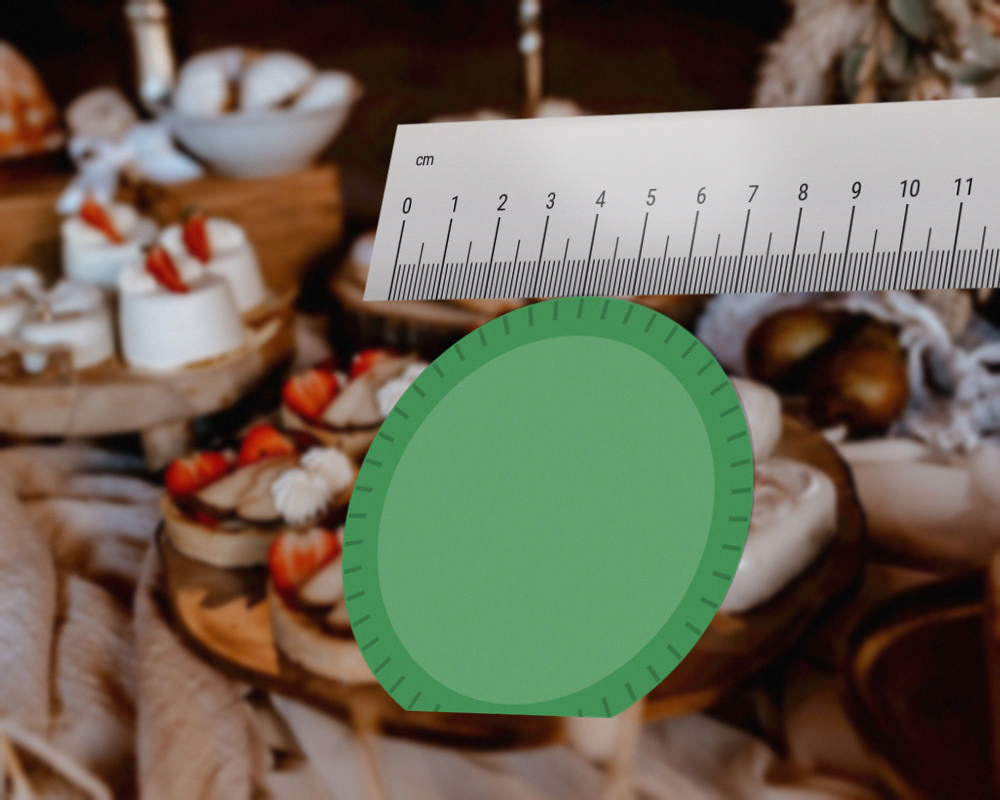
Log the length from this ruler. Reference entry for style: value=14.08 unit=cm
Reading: value=8 unit=cm
